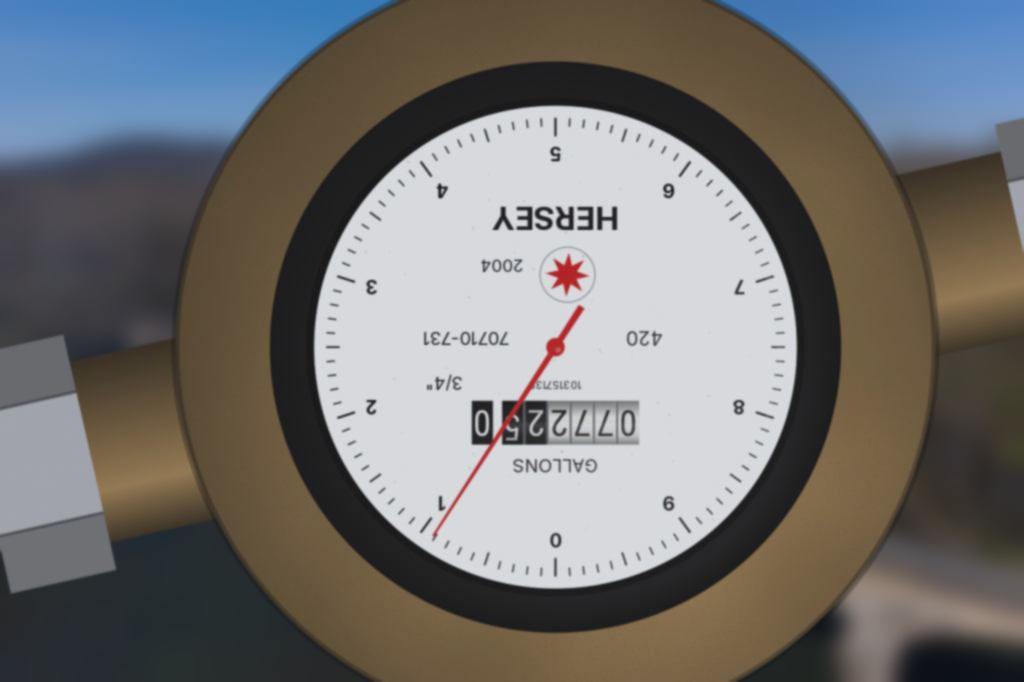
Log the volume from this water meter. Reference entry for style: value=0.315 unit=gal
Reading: value=772250.9 unit=gal
